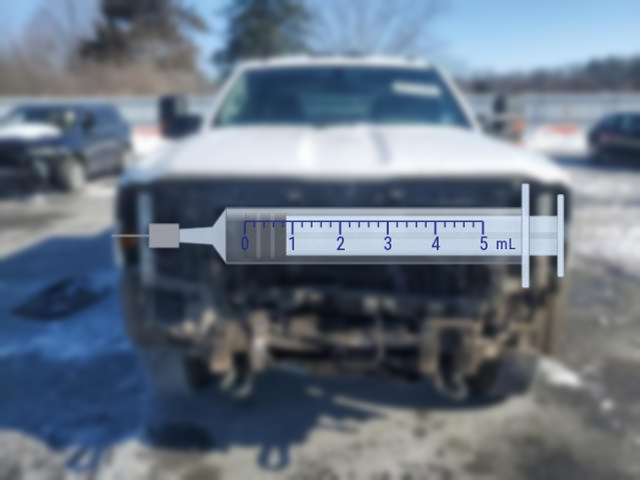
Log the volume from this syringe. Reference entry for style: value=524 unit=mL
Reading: value=0 unit=mL
